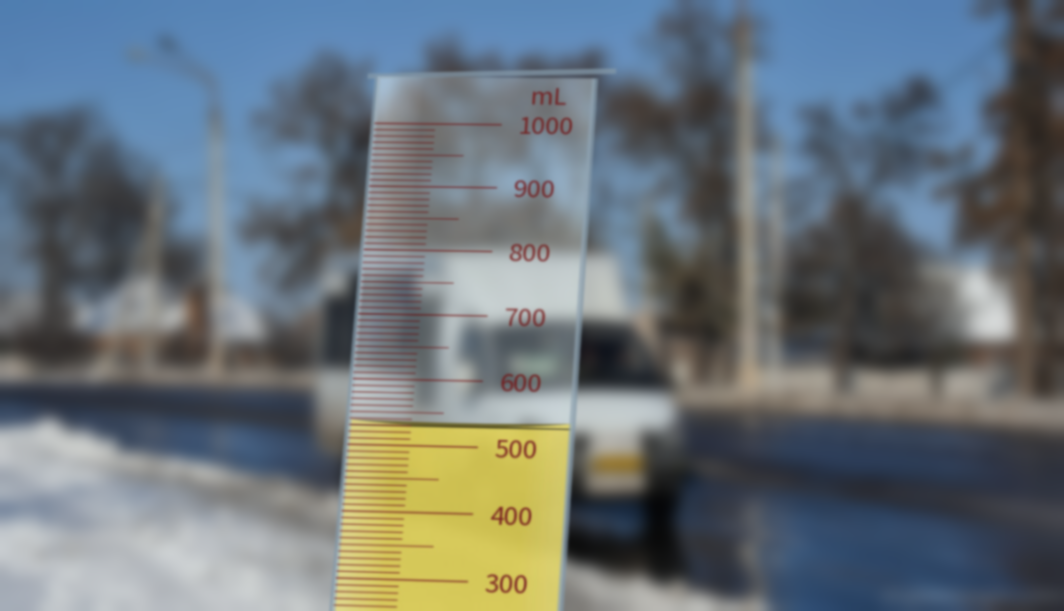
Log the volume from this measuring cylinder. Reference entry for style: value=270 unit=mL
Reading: value=530 unit=mL
